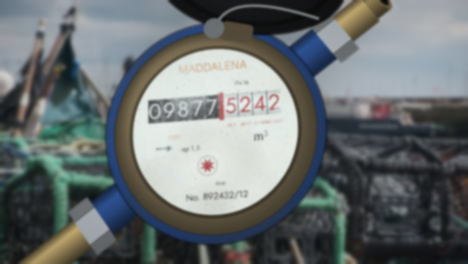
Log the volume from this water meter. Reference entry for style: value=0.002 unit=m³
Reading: value=9877.5242 unit=m³
